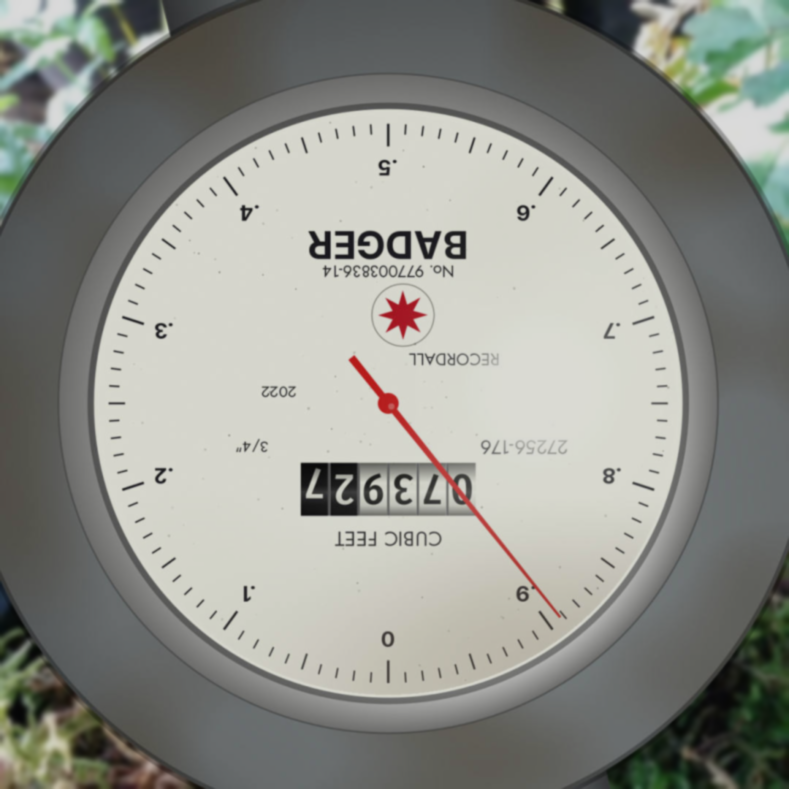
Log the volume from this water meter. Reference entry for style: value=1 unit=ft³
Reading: value=73926.89 unit=ft³
